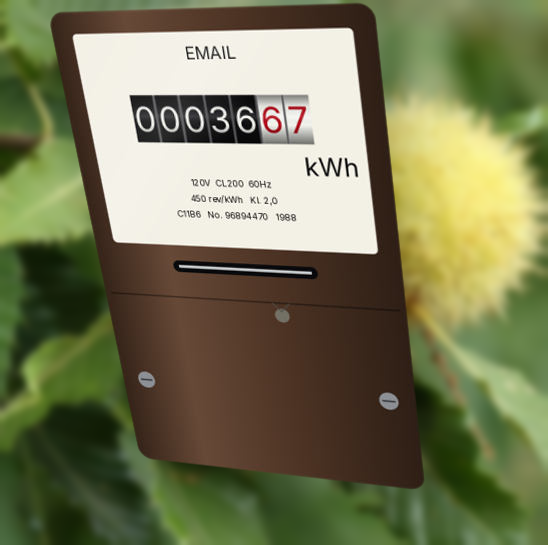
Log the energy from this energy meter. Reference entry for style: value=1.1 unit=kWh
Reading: value=36.67 unit=kWh
